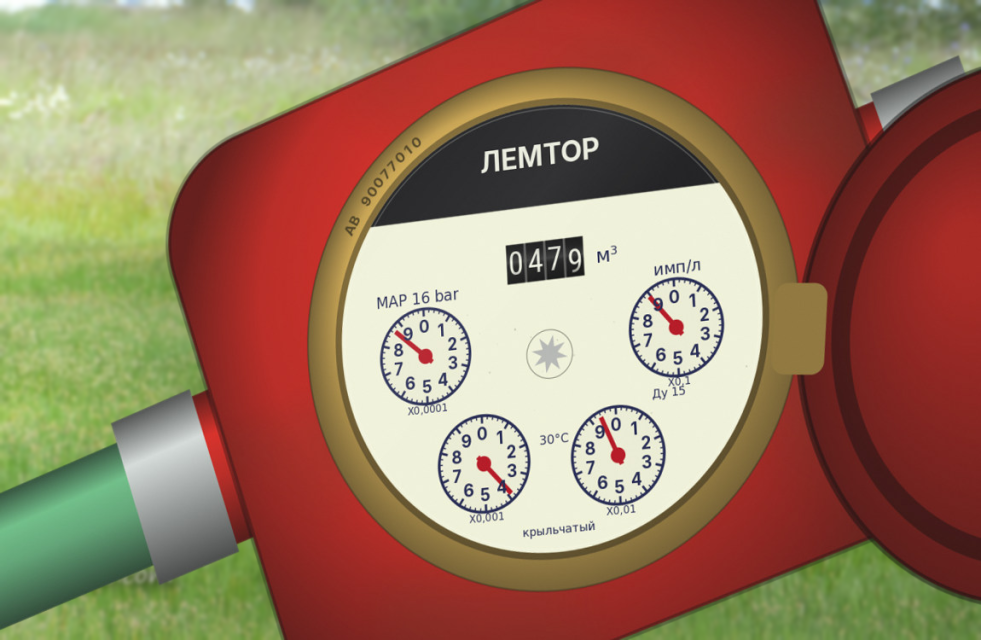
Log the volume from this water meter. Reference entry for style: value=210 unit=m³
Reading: value=478.8938 unit=m³
